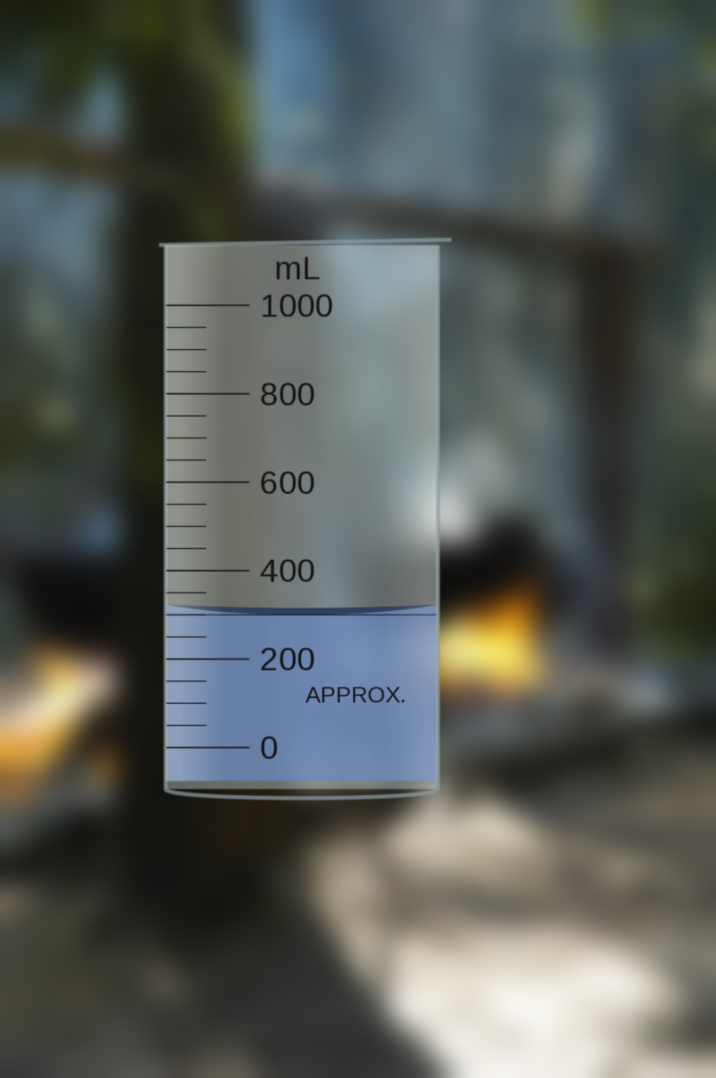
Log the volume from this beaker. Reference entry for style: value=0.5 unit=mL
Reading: value=300 unit=mL
